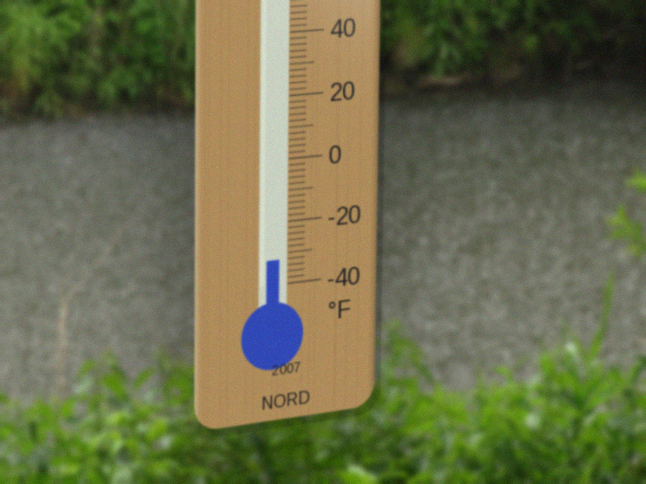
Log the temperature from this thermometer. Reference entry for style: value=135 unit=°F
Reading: value=-32 unit=°F
